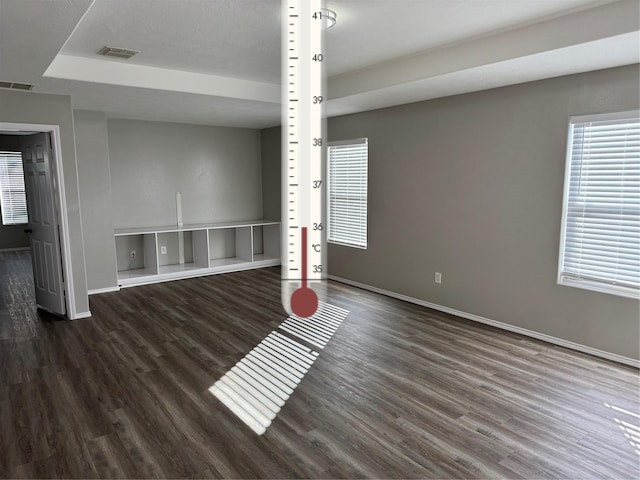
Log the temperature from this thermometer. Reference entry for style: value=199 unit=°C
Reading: value=36 unit=°C
